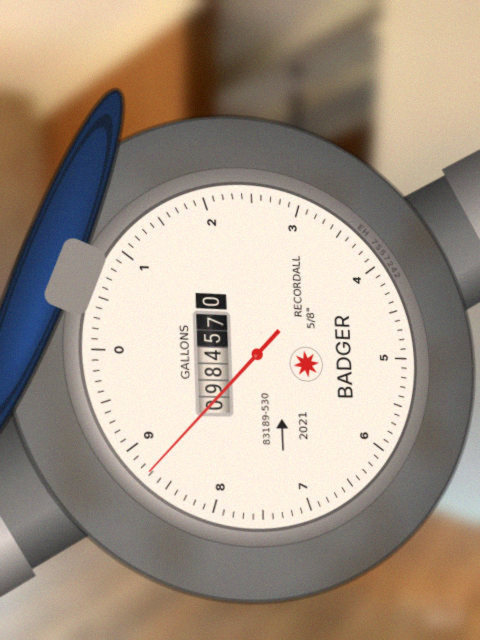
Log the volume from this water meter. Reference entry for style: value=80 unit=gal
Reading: value=984568.7 unit=gal
